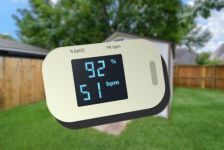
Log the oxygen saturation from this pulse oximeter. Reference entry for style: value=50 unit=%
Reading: value=92 unit=%
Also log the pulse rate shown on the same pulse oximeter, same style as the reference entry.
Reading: value=51 unit=bpm
